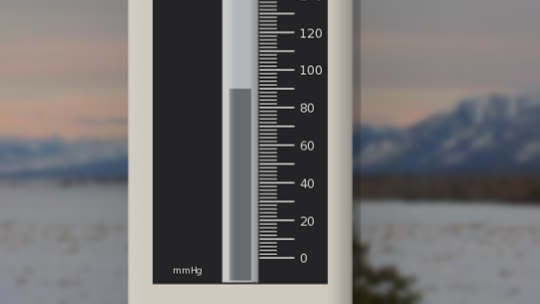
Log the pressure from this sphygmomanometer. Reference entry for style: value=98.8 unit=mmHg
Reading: value=90 unit=mmHg
